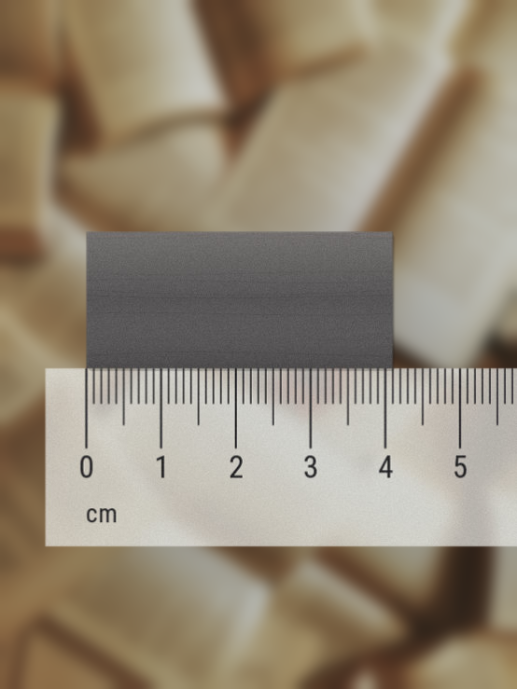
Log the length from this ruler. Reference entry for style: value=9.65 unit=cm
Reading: value=4.1 unit=cm
